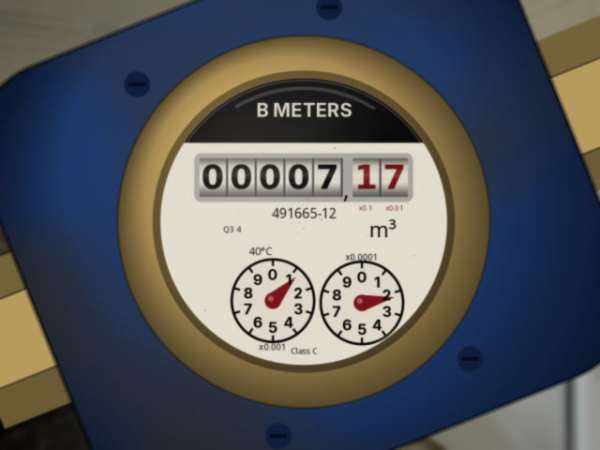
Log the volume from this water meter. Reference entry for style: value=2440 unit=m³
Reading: value=7.1712 unit=m³
